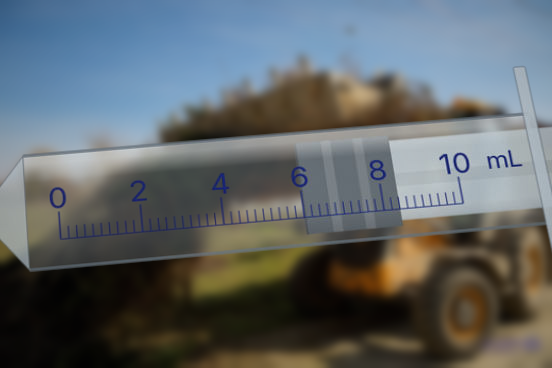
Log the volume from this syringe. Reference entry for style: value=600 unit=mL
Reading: value=6 unit=mL
